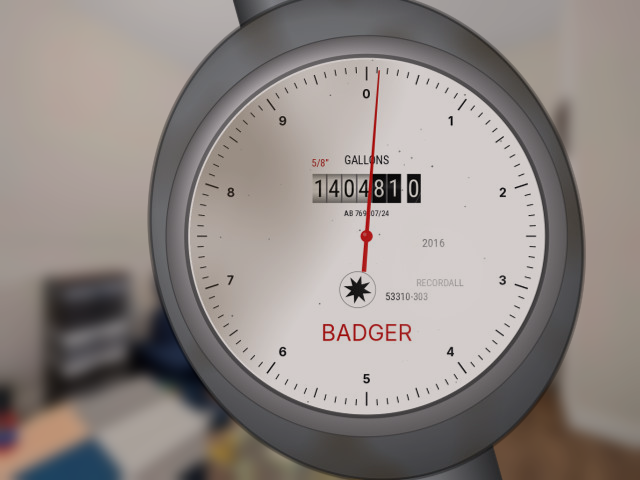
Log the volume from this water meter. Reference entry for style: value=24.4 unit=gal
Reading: value=1404810.1 unit=gal
